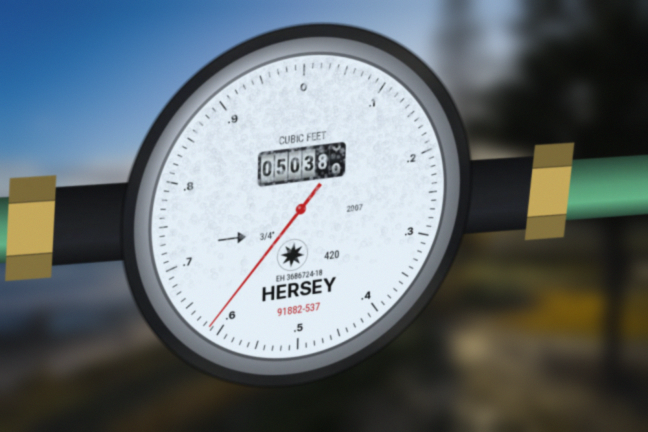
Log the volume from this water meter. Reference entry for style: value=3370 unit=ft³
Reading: value=50388.61 unit=ft³
